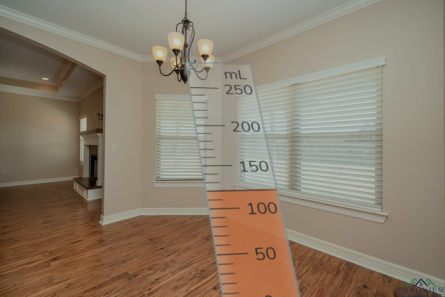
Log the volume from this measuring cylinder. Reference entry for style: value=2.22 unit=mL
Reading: value=120 unit=mL
